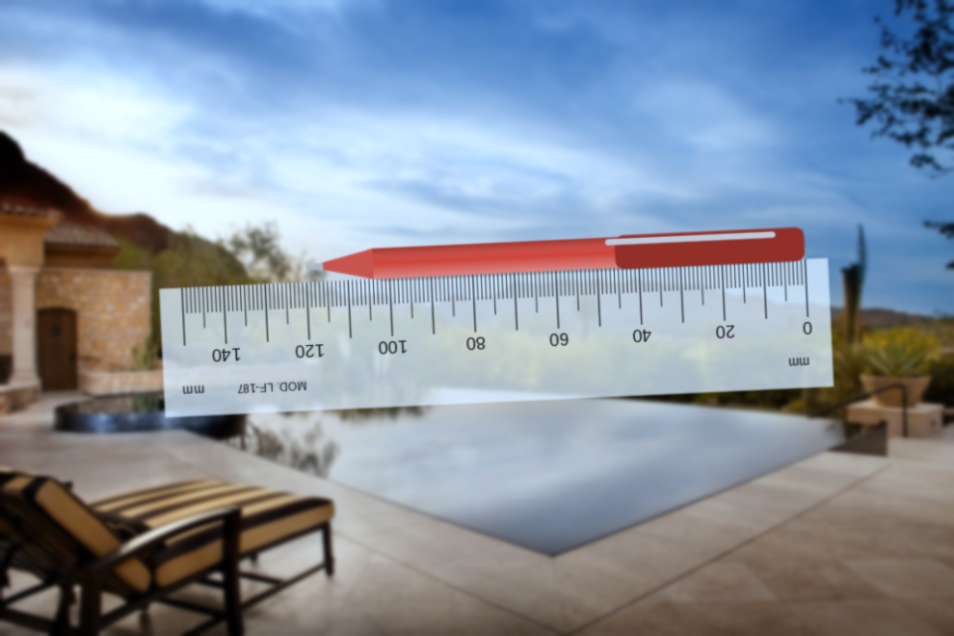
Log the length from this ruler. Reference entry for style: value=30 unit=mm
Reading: value=120 unit=mm
